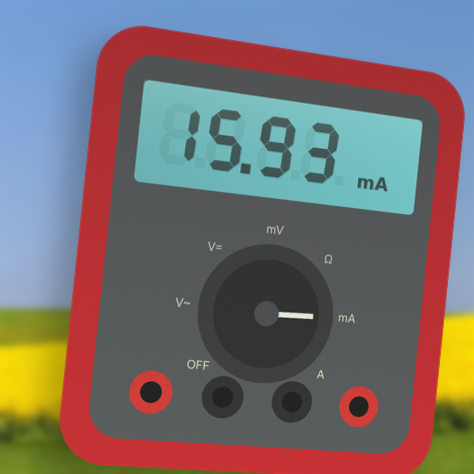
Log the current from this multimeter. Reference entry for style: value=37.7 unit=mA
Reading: value=15.93 unit=mA
